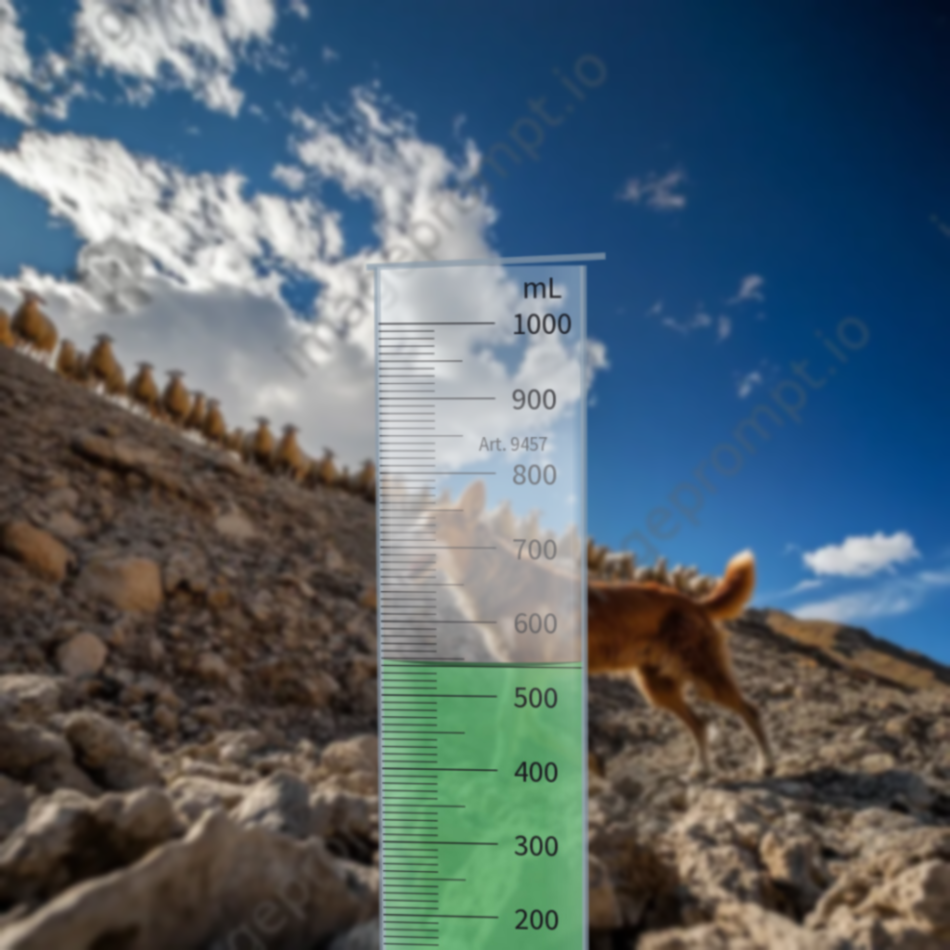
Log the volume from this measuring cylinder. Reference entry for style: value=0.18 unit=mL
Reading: value=540 unit=mL
